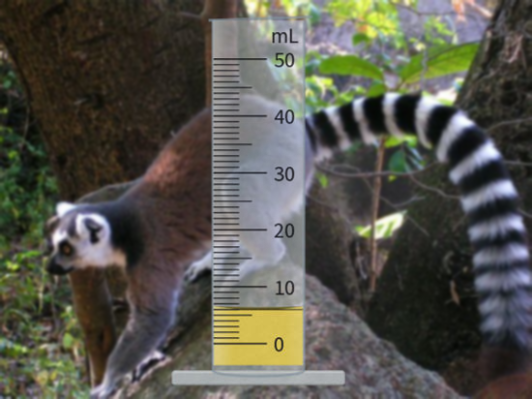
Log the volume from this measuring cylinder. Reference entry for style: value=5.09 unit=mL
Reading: value=6 unit=mL
